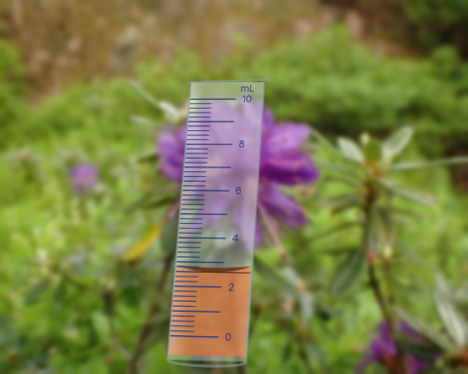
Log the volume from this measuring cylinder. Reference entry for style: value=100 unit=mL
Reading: value=2.6 unit=mL
